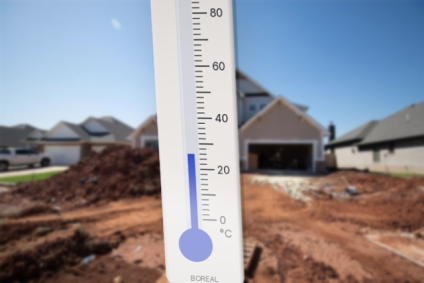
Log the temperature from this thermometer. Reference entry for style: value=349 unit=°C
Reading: value=26 unit=°C
